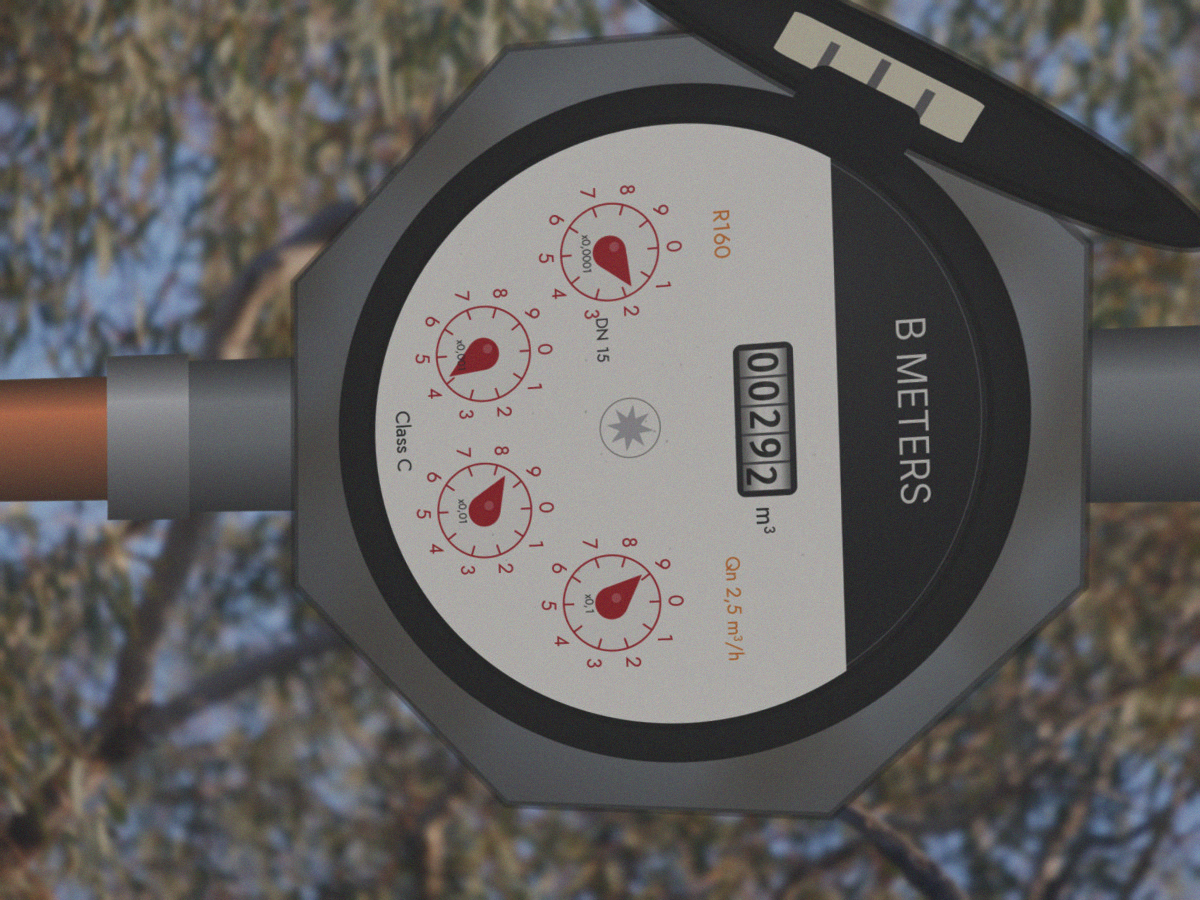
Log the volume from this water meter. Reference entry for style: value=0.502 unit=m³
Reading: value=291.8841 unit=m³
